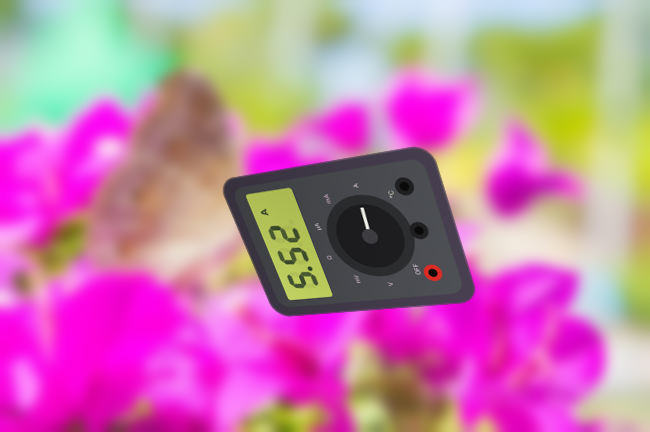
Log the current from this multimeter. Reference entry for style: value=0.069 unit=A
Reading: value=5.52 unit=A
